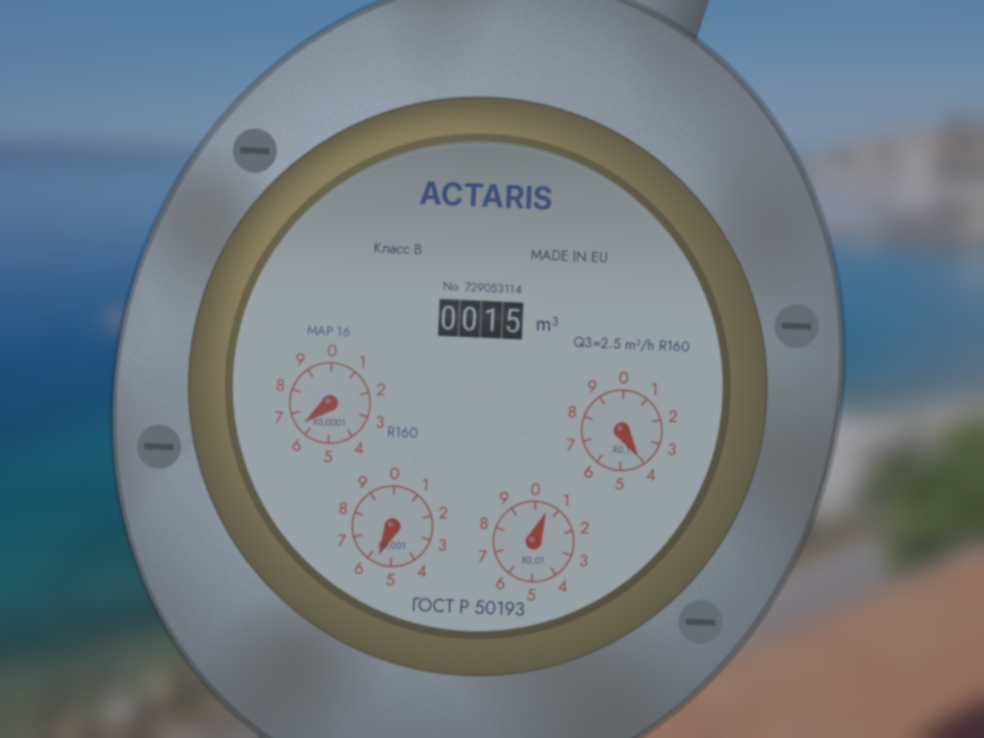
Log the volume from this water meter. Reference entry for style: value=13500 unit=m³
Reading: value=15.4056 unit=m³
